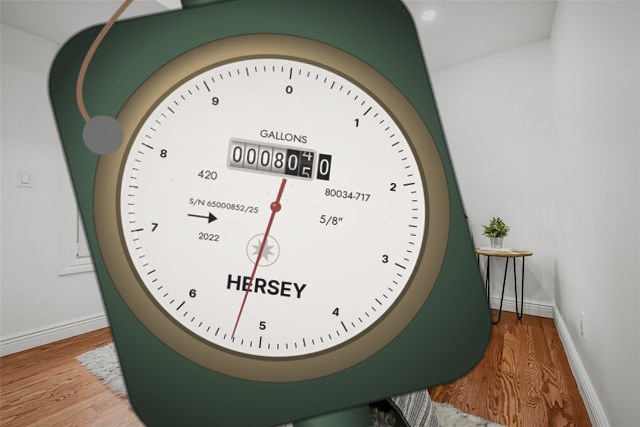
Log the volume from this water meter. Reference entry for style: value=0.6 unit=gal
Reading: value=8045.3 unit=gal
